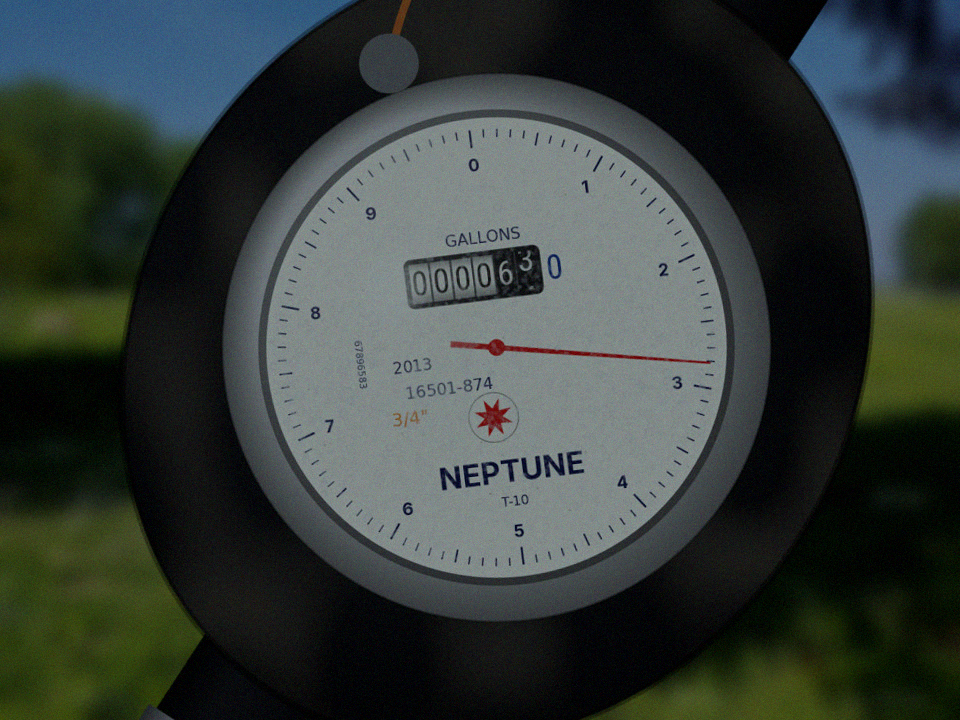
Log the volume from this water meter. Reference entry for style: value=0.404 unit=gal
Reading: value=632.8 unit=gal
